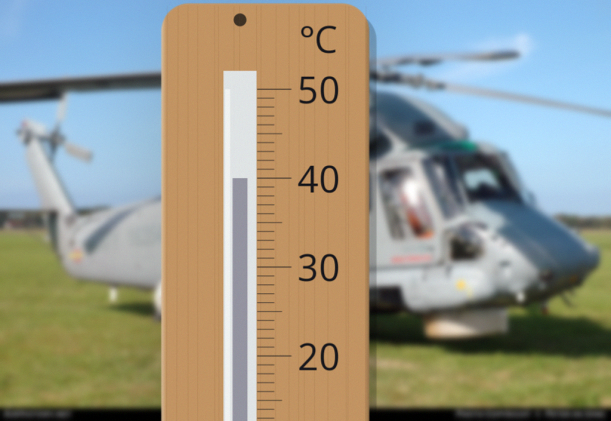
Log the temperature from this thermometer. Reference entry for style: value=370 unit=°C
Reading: value=40 unit=°C
